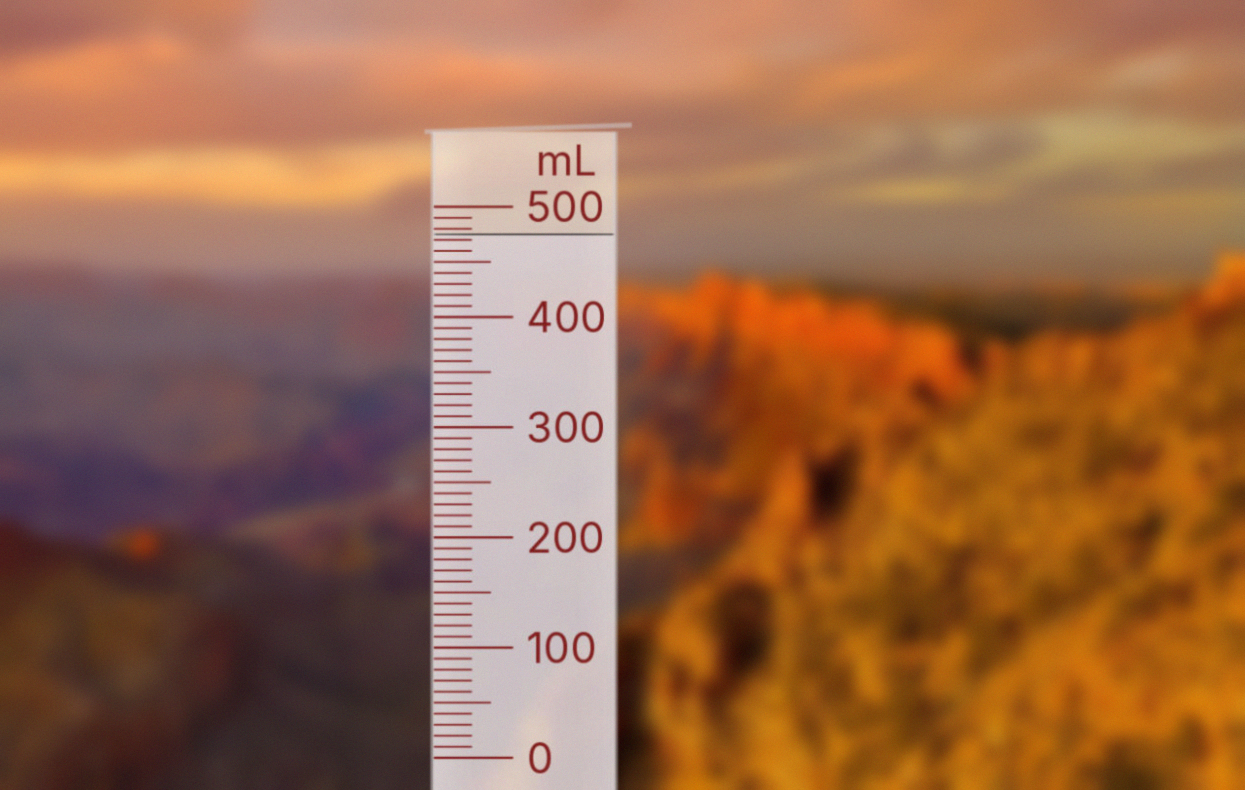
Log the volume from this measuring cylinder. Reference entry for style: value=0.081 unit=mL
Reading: value=475 unit=mL
